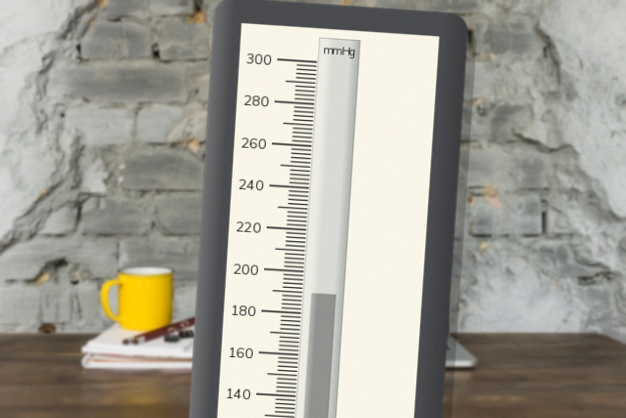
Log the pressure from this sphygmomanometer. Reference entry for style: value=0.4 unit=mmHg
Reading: value=190 unit=mmHg
